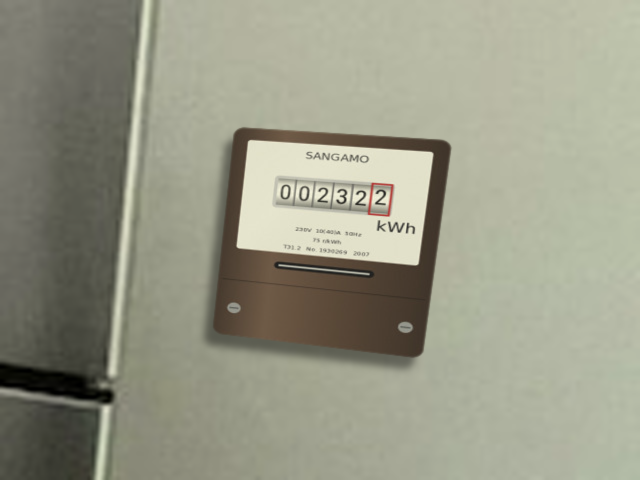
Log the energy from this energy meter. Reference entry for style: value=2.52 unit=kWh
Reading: value=232.2 unit=kWh
